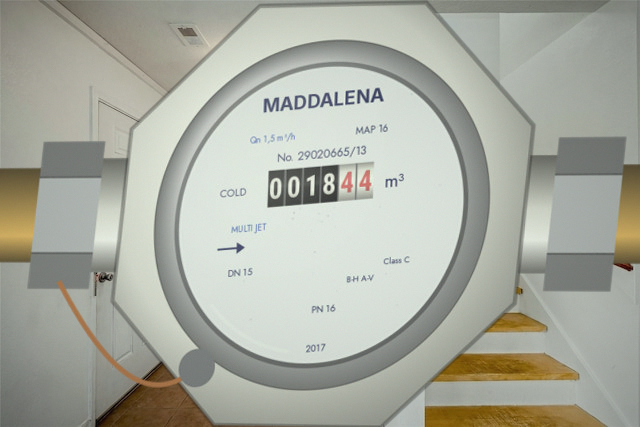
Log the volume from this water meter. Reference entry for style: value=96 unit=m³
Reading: value=18.44 unit=m³
